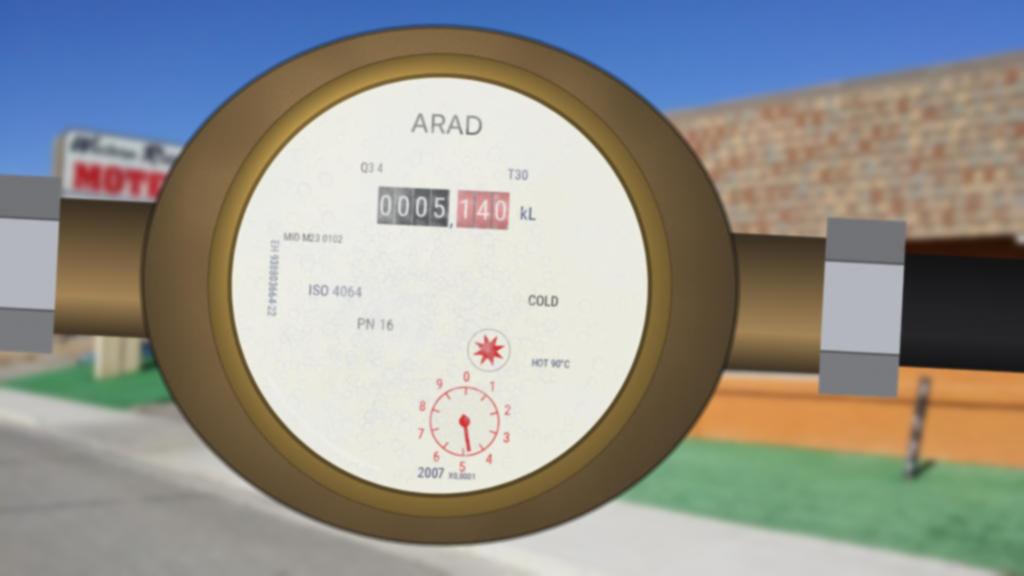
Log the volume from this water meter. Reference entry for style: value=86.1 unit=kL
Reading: value=5.1404 unit=kL
